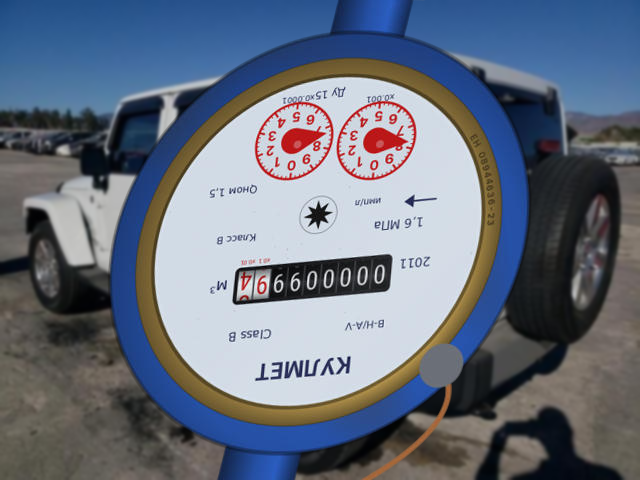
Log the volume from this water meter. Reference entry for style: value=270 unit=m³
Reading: value=99.9377 unit=m³
